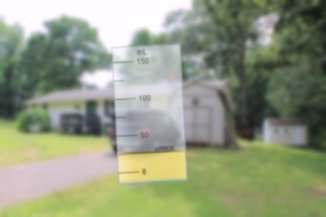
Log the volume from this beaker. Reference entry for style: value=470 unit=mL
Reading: value=25 unit=mL
